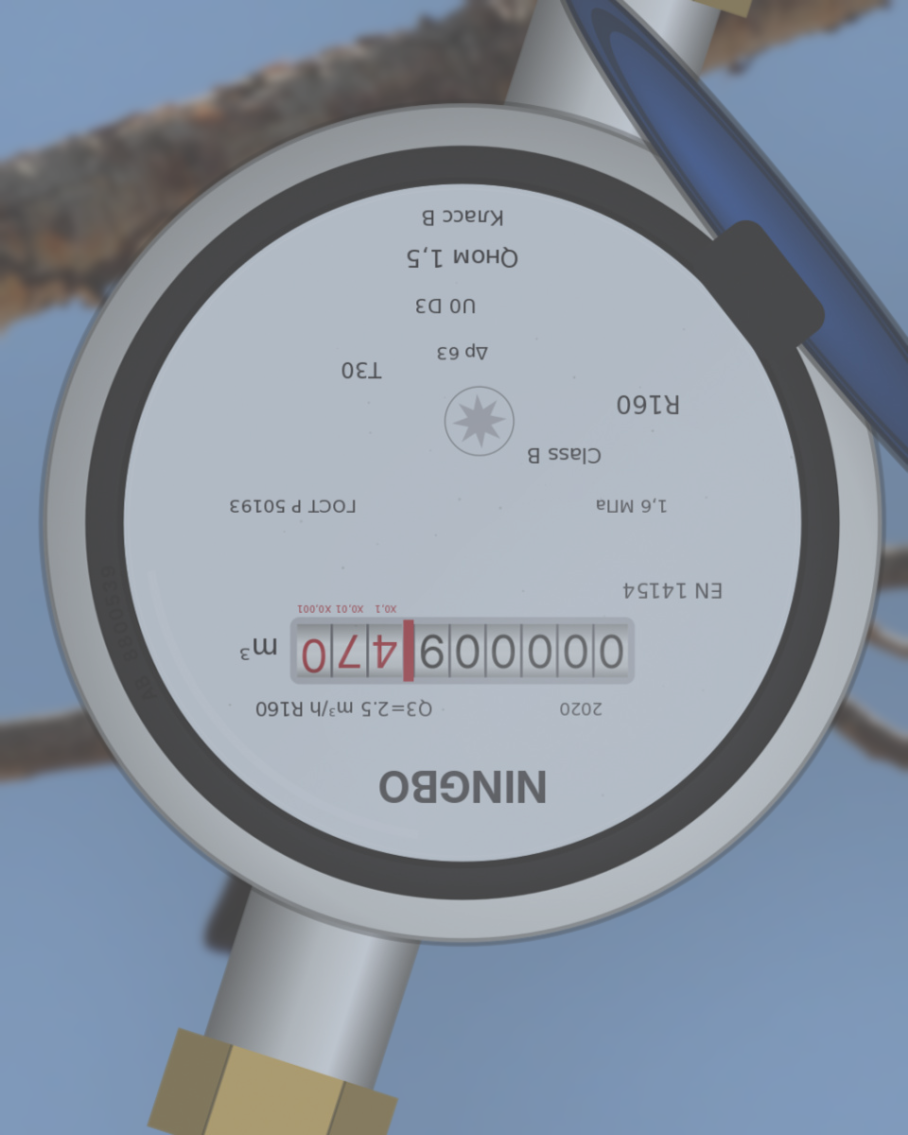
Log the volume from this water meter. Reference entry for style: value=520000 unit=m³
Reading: value=9.470 unit=m³
